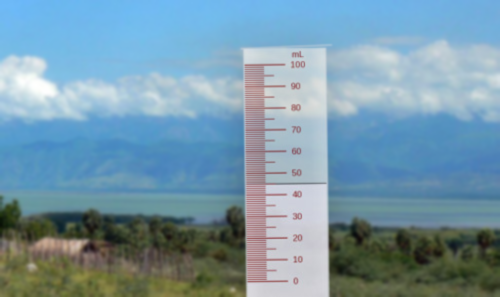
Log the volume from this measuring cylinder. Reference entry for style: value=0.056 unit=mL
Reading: value=45 unit=mL
